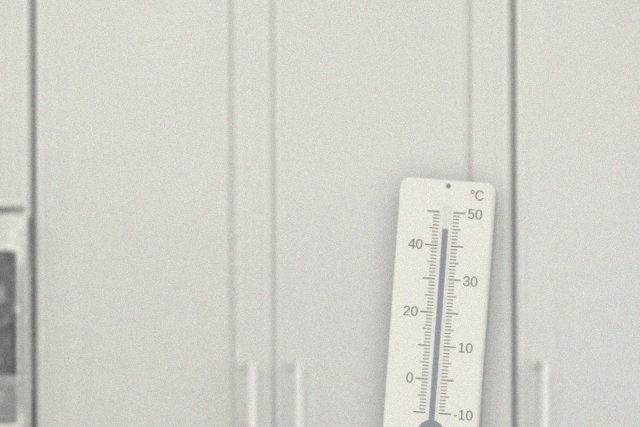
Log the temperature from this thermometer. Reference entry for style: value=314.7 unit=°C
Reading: value=45 unit=°C
